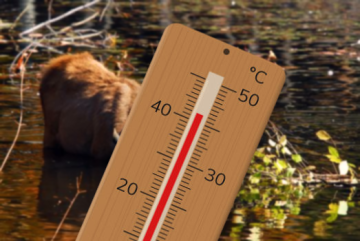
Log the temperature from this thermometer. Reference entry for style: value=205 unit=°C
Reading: value=42 unit=°C
